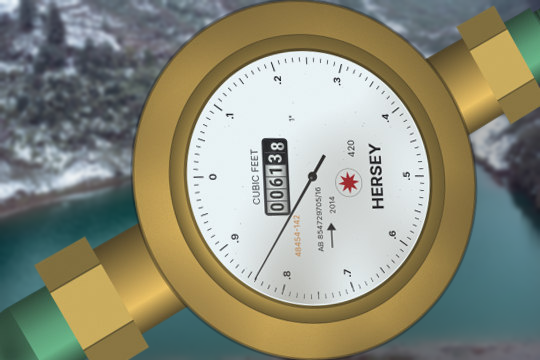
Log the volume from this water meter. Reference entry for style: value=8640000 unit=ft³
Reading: value=6137.84 unit=ft³
